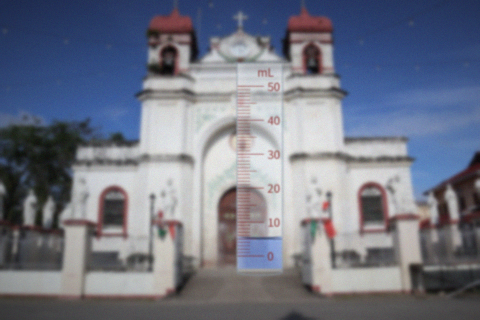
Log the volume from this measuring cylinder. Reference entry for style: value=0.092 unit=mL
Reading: value=5 unit=mL
